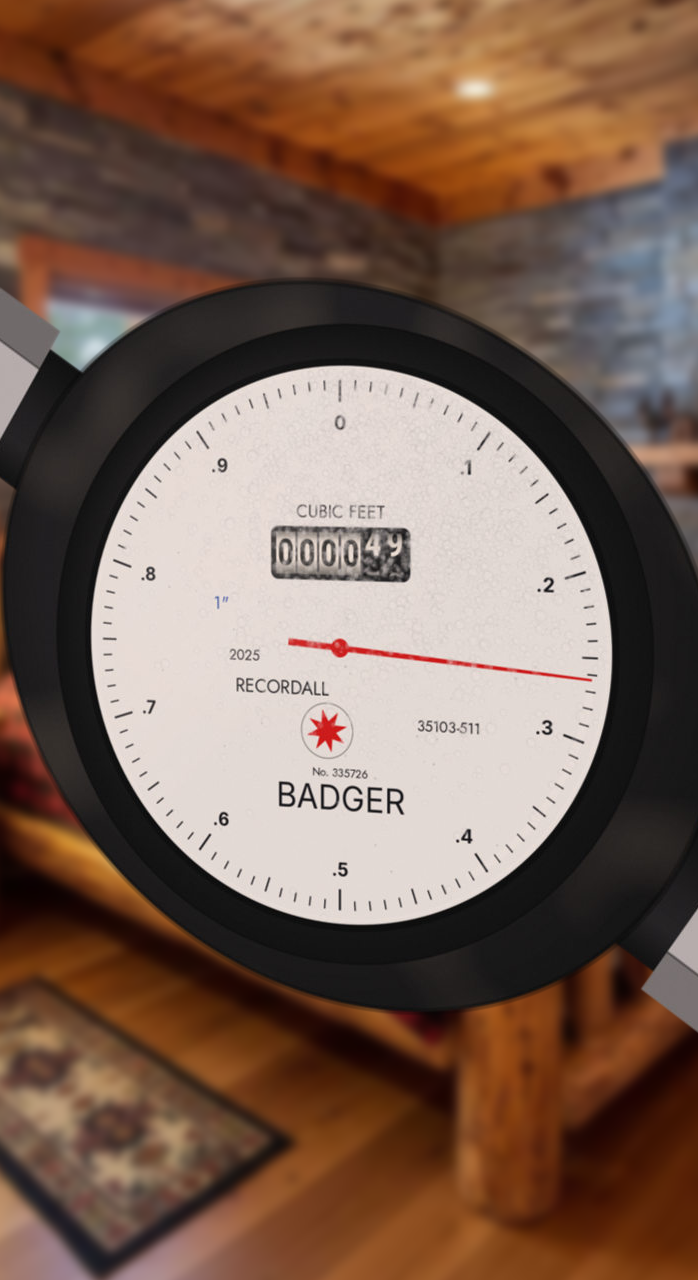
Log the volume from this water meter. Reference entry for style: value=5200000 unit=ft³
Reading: value=49.26 unit=ft³
